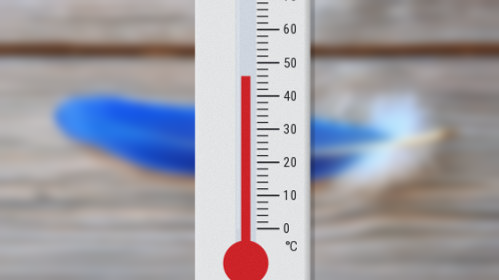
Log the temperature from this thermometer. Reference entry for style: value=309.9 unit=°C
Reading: value=46 unit=°C
